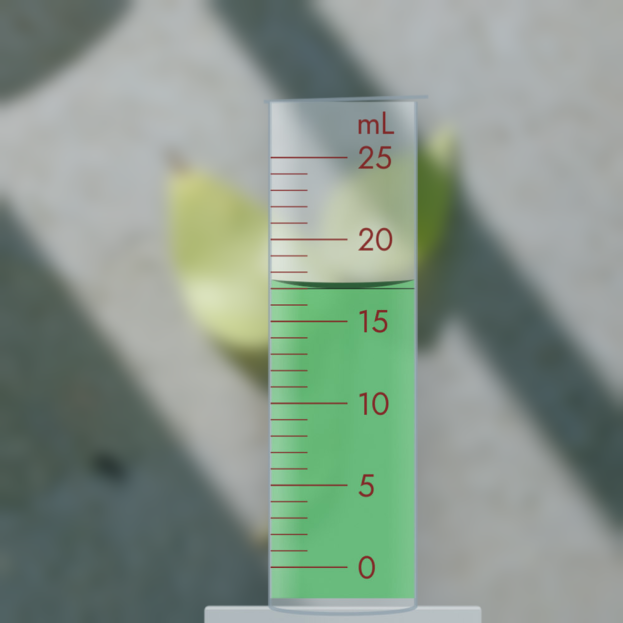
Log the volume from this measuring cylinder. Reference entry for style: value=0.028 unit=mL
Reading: value=17 unit=mL
